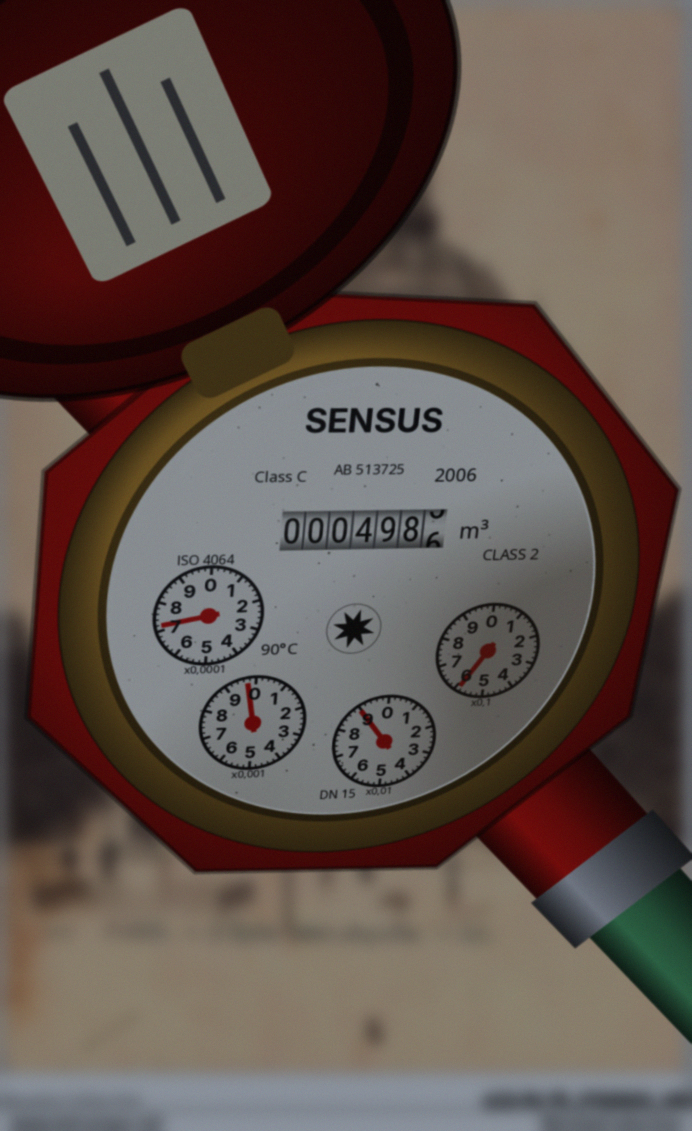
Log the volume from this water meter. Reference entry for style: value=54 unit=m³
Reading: value=4985.5897 unit=m³
